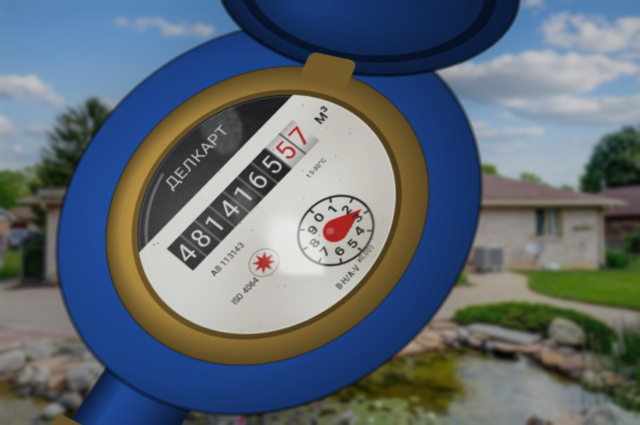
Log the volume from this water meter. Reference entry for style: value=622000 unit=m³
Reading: value=4814165.572 unit=m³
